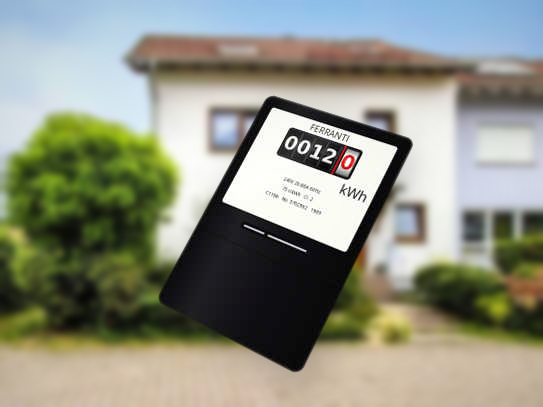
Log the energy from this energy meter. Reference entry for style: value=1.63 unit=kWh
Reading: value=12.0 unit=kWh
